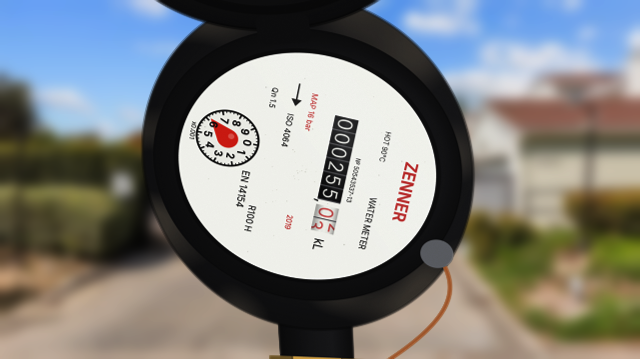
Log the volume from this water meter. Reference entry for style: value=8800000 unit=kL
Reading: value=255.026 unit=kL
